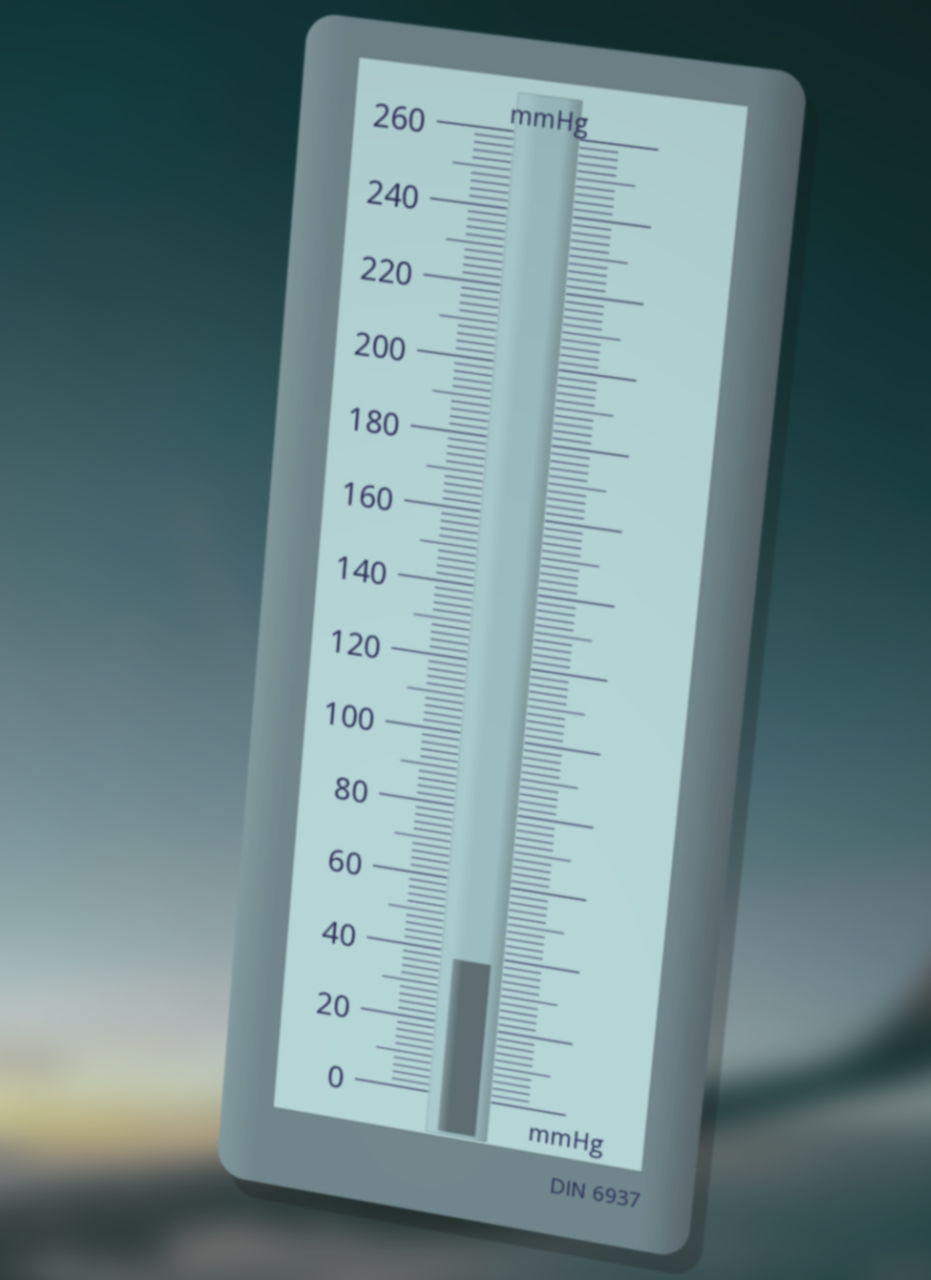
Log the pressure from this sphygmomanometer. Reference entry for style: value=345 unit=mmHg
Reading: value=38 unit=mmHg
